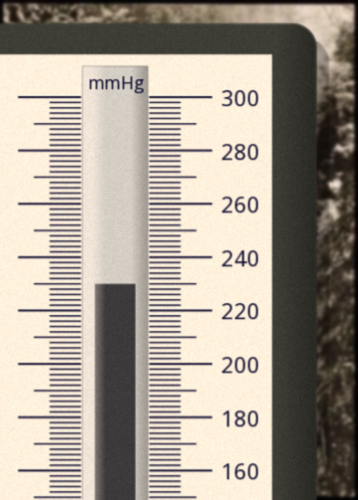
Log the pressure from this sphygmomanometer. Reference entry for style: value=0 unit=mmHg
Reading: value=230 unit=mmHg
